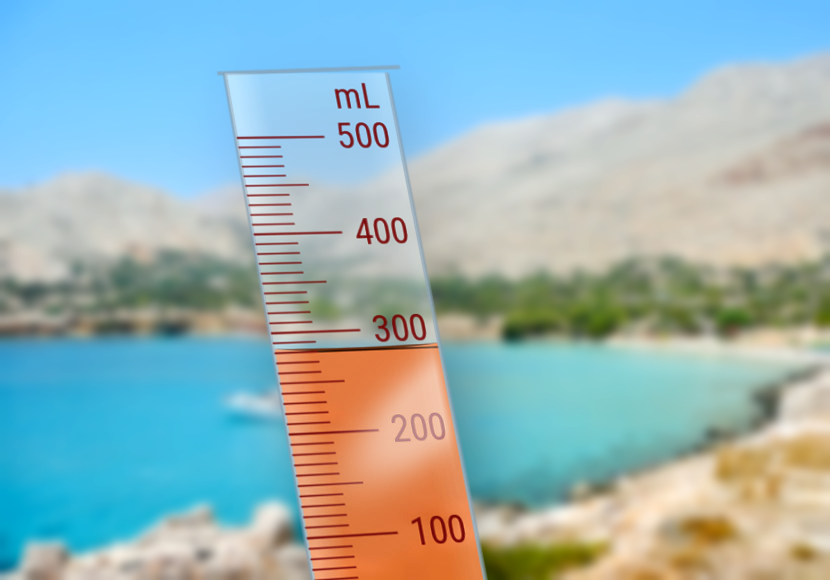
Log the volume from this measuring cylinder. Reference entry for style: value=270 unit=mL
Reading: value=280 unit=mL
